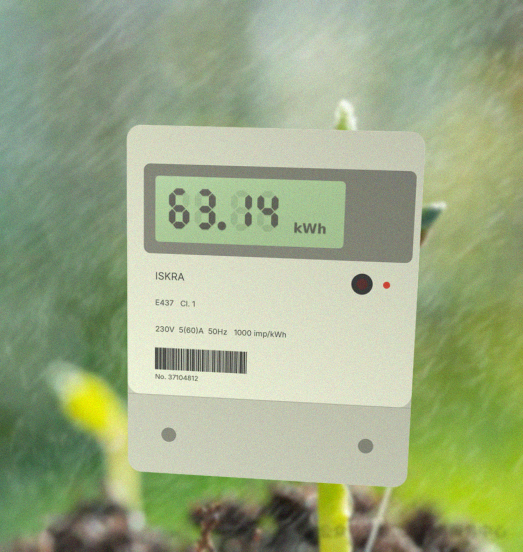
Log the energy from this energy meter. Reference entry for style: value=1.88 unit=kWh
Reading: value=63.14 unit=kWh
